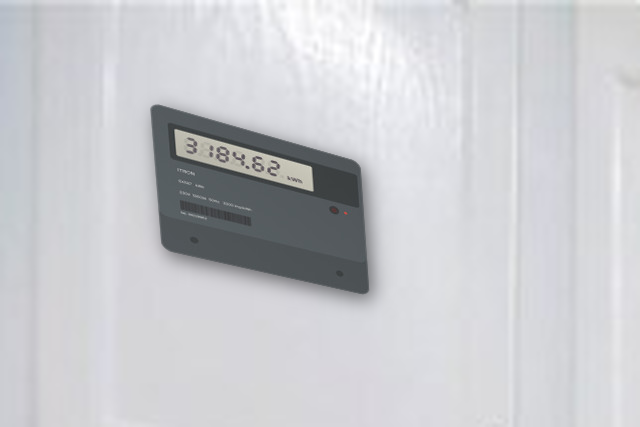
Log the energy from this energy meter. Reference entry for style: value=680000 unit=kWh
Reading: value=3184.62 unit=kWh
